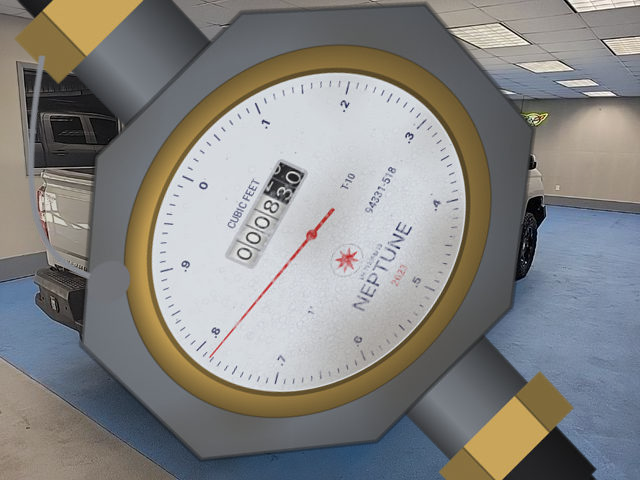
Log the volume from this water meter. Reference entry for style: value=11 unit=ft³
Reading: value=829.78 unit=ft³
